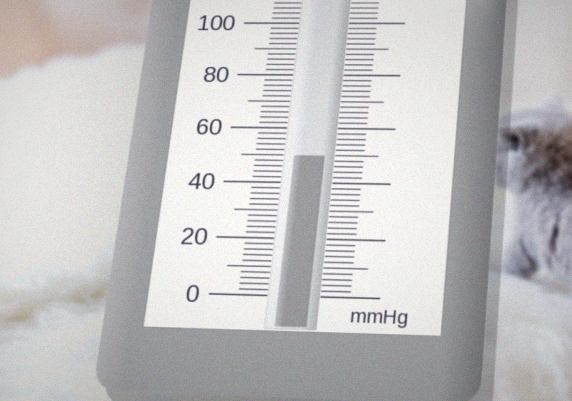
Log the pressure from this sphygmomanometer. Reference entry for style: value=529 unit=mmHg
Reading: value=50 unit=mmHg
